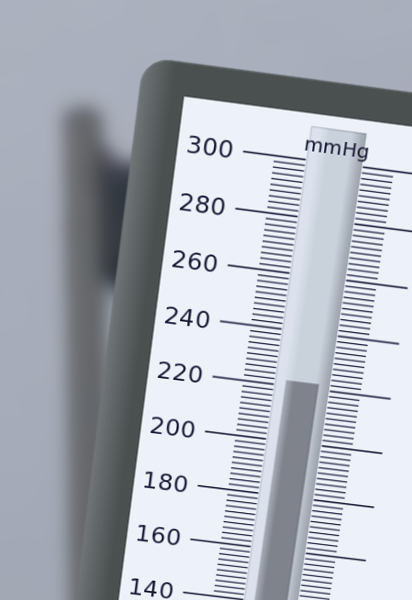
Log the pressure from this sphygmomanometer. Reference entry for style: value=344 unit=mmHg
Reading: value=222 unit=mmHg
